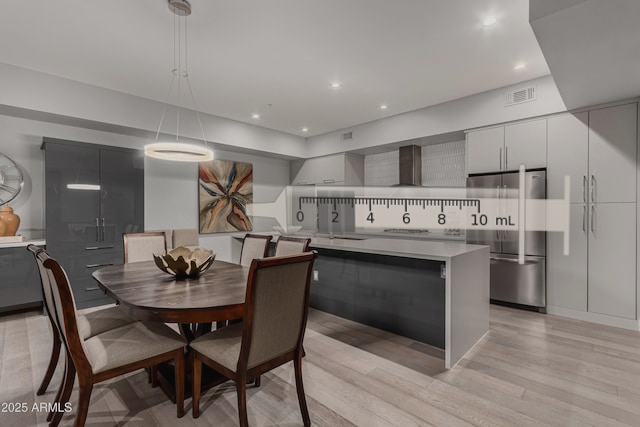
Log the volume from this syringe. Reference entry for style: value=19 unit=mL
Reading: value=1 unit=mL
